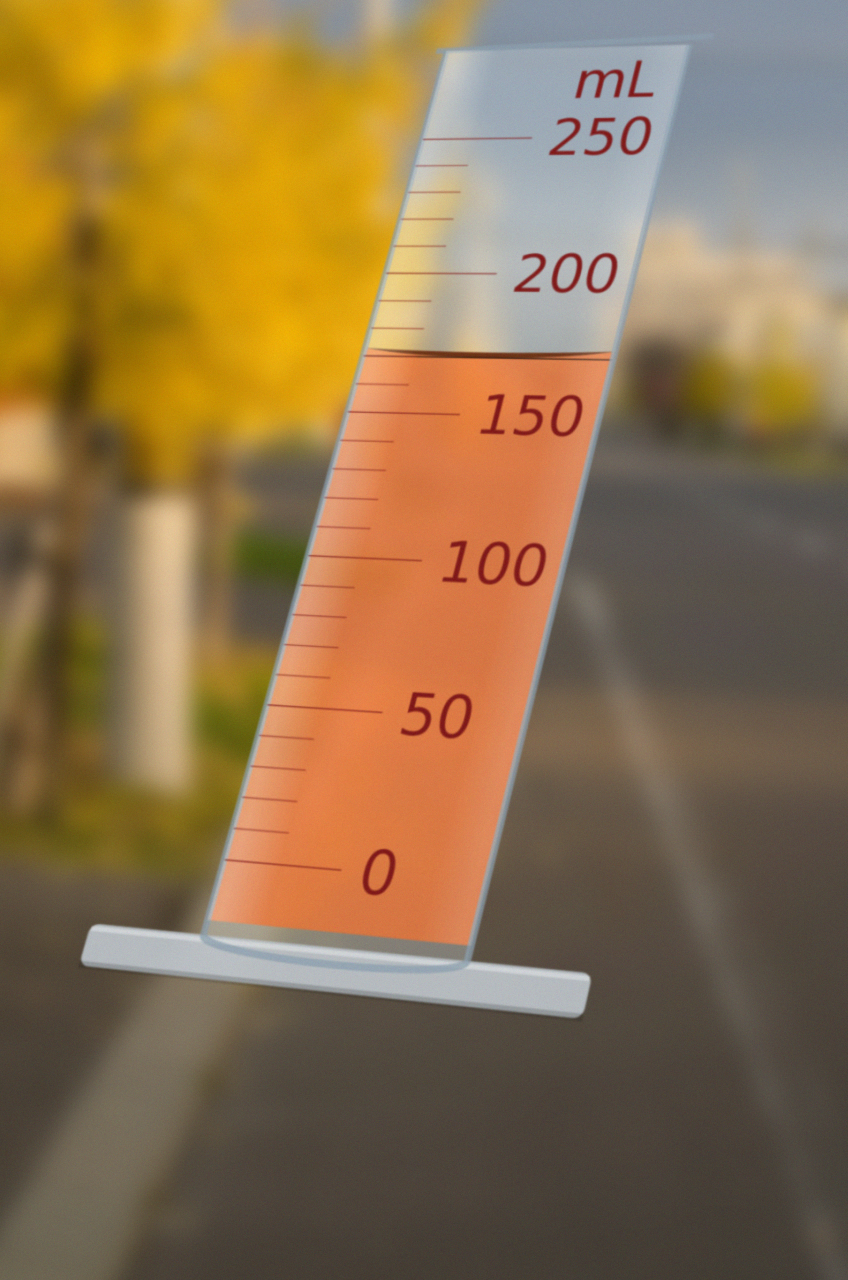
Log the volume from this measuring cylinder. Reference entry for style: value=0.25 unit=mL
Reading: value=170 unit=mL
